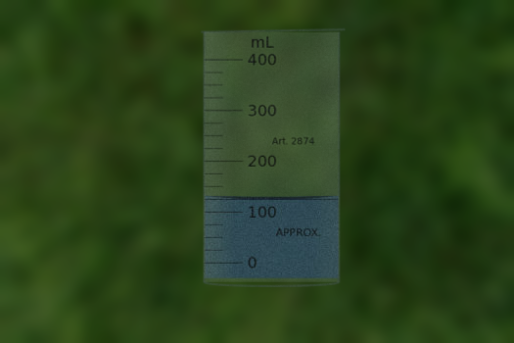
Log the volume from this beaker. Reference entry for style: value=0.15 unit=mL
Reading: value=125 unit=mL
